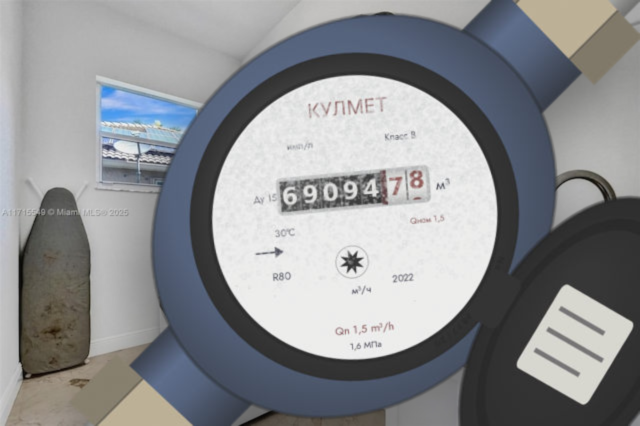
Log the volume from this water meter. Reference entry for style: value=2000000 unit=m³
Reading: value=69094.78 unit=m³
